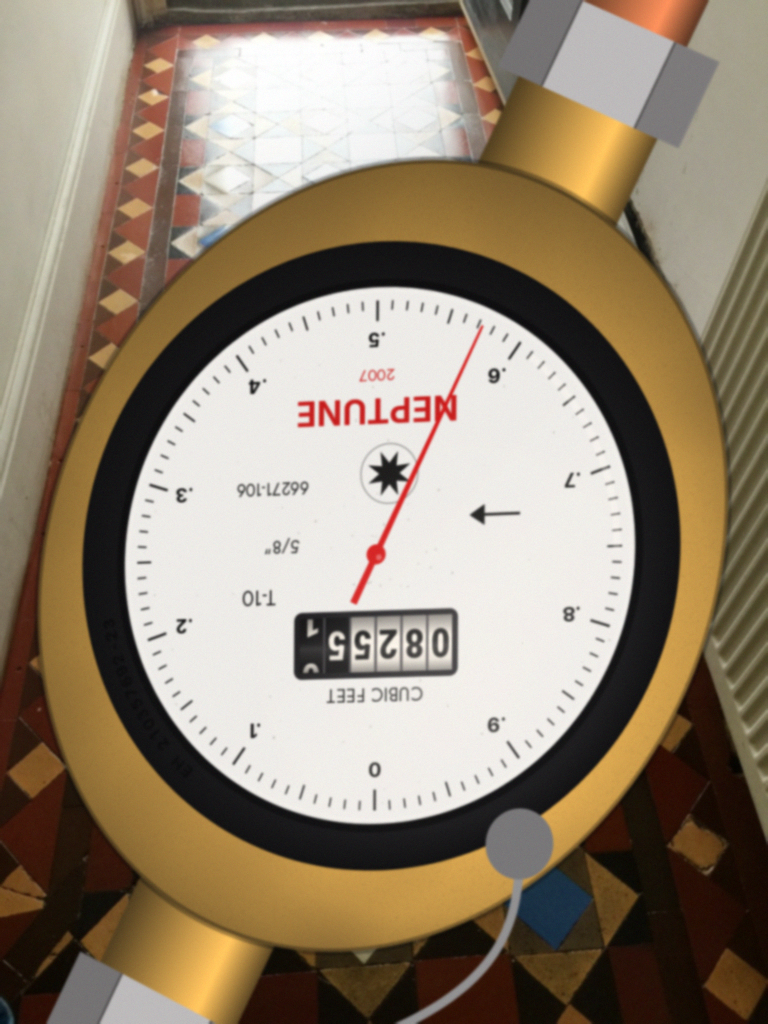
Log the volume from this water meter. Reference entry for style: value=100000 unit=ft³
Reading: value=82550.57 unit=ft³
